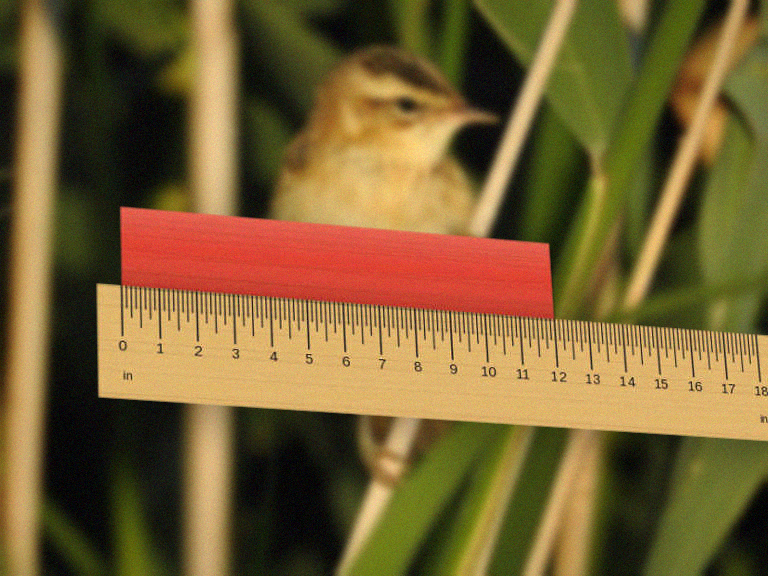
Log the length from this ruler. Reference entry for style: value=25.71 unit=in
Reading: value=12 unit=in
